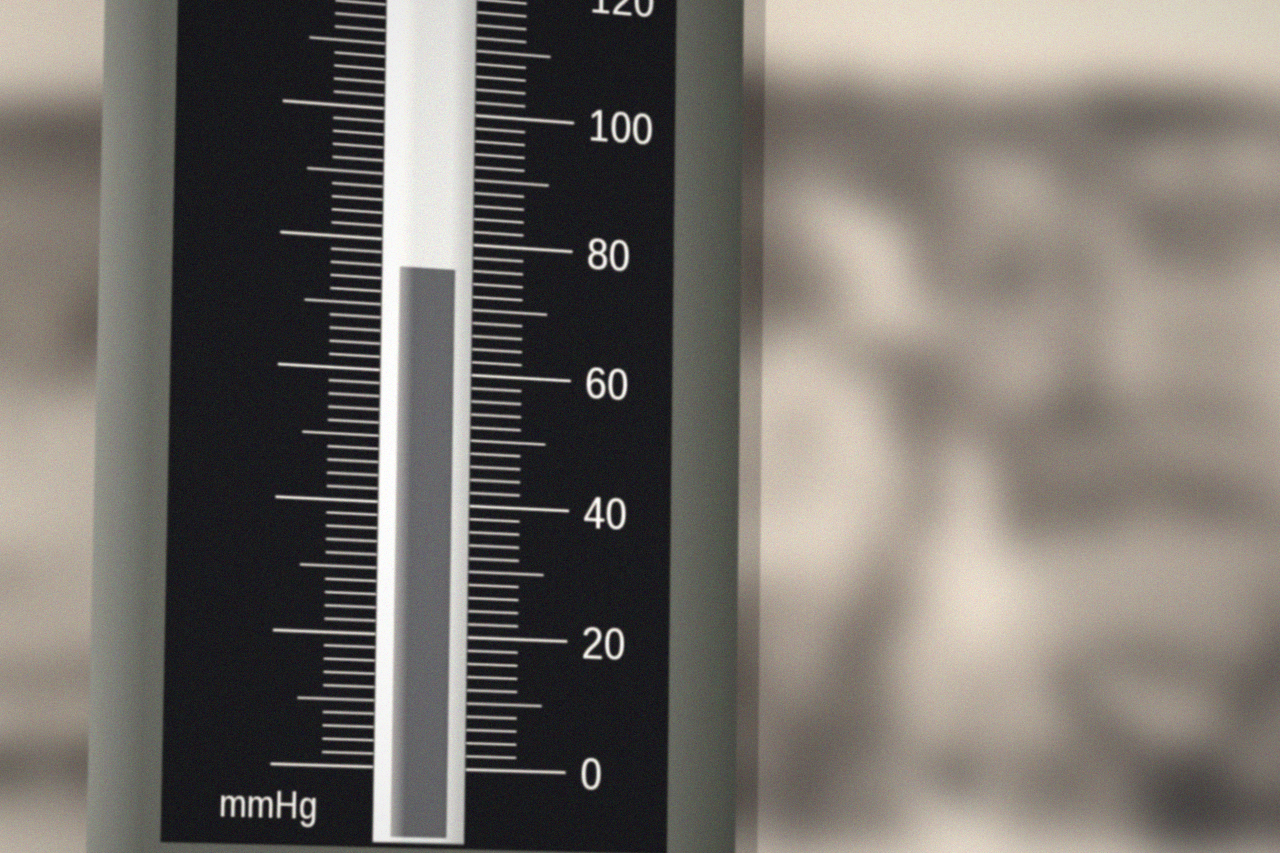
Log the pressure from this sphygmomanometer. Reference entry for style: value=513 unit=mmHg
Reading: value=76 unit=mmHg
